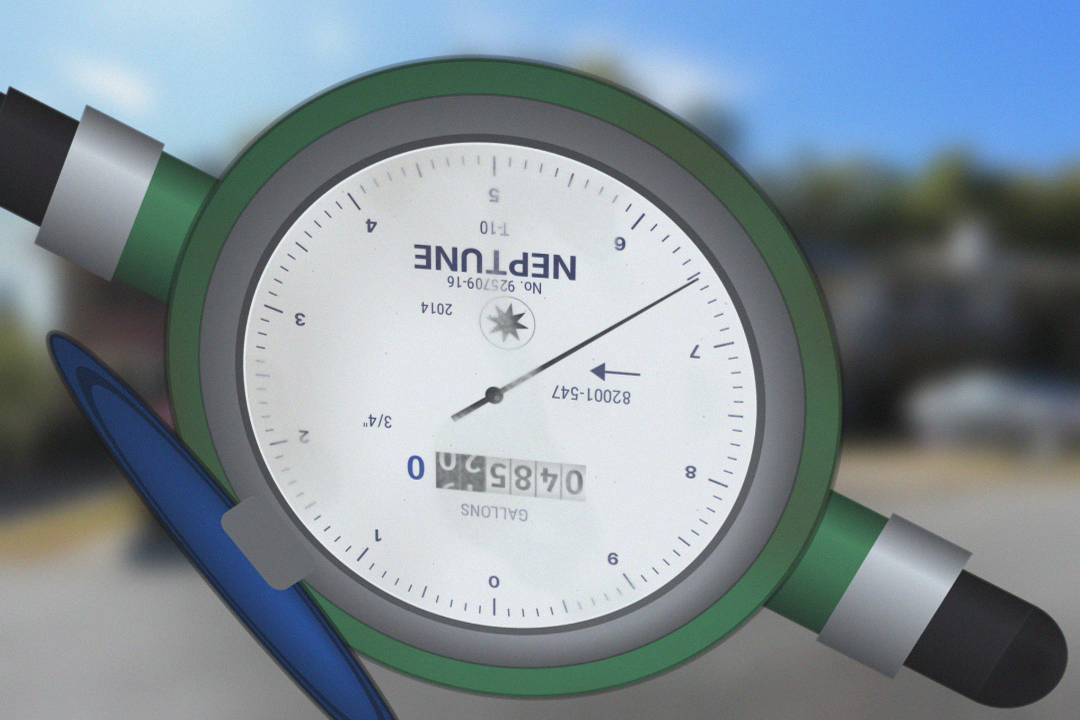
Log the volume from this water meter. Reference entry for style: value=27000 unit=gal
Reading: value=485196.5 unit=gal
